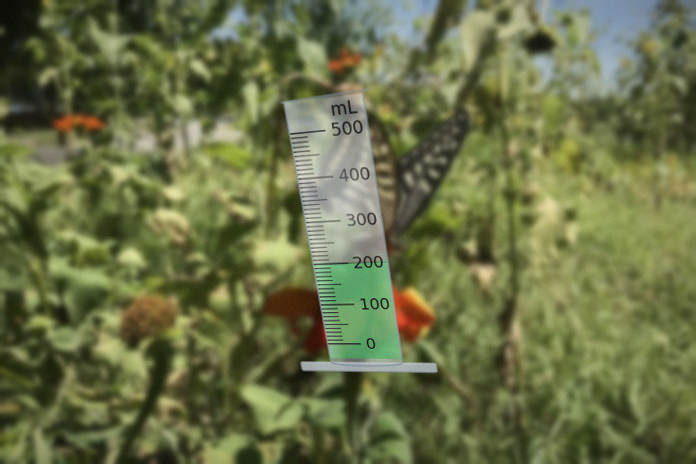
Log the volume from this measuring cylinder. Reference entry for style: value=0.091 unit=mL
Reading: value=200 unit=mL
